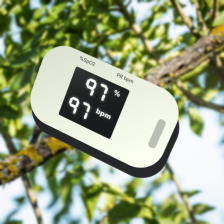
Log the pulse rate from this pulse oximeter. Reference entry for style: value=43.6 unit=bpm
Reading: value=97 unit=bpm
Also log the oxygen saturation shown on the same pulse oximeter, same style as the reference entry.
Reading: value=97 unit=%
